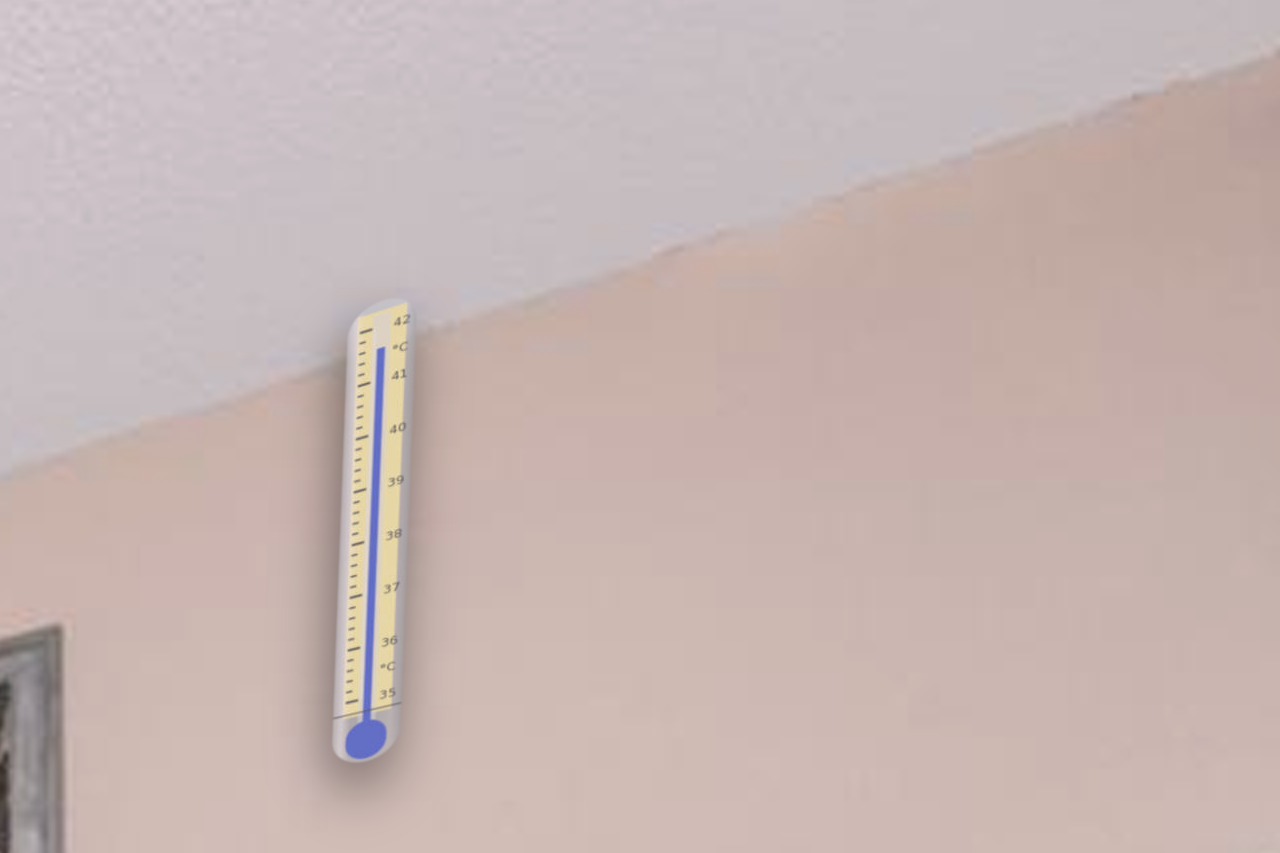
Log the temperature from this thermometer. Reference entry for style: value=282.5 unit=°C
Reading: value=41.6 unit=°C
